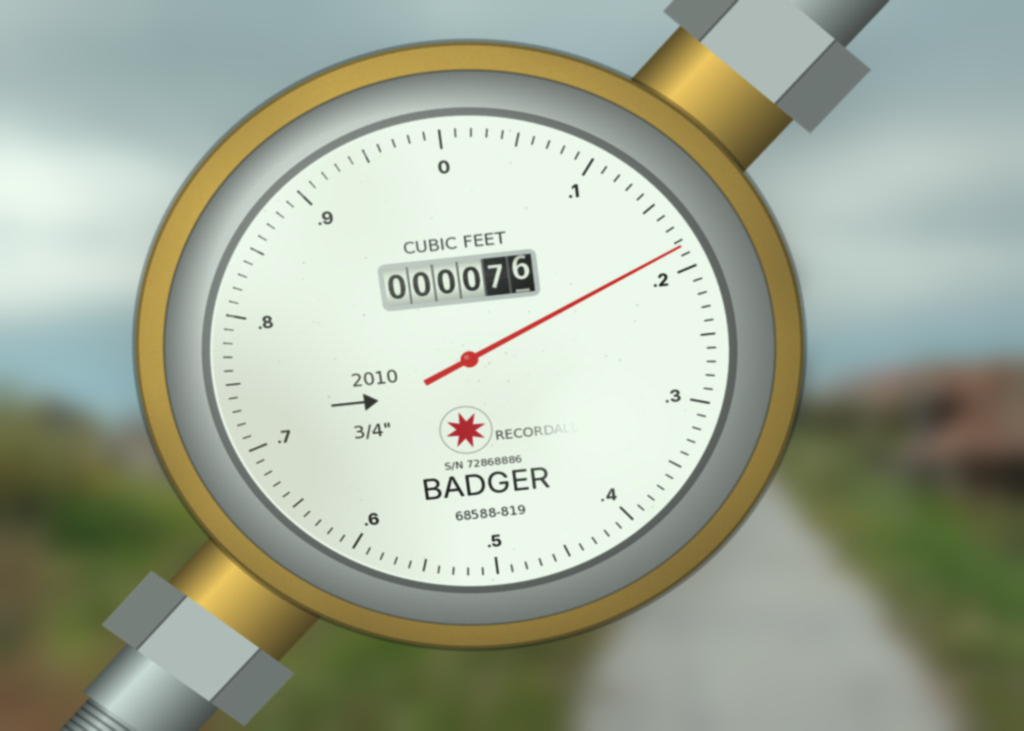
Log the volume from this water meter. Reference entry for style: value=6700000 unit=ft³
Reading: value=76.18 unit=ft³
